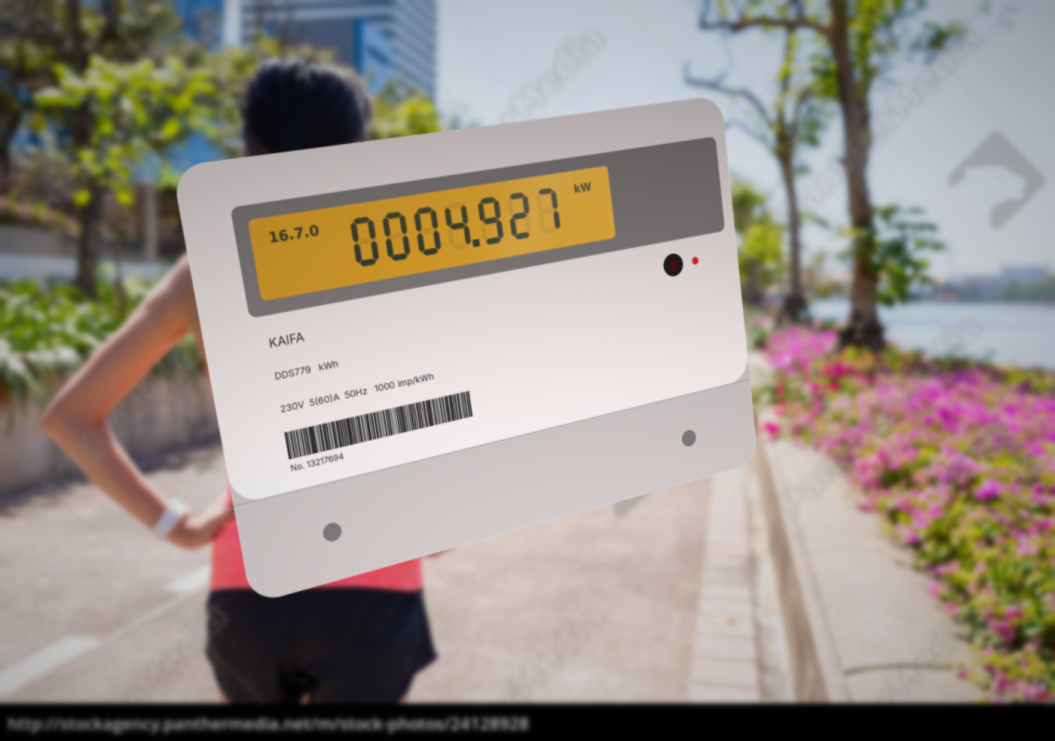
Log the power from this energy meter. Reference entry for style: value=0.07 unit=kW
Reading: value=4.927 unit=kW
